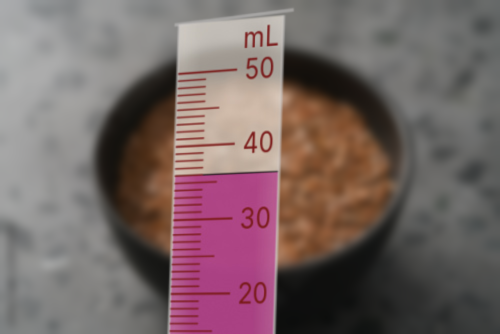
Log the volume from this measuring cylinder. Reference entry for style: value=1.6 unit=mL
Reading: value=36 unit=mL
